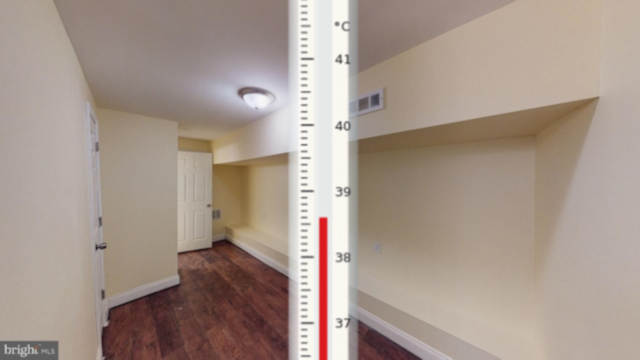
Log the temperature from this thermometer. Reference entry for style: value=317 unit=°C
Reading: value=38.6 unit=°C
